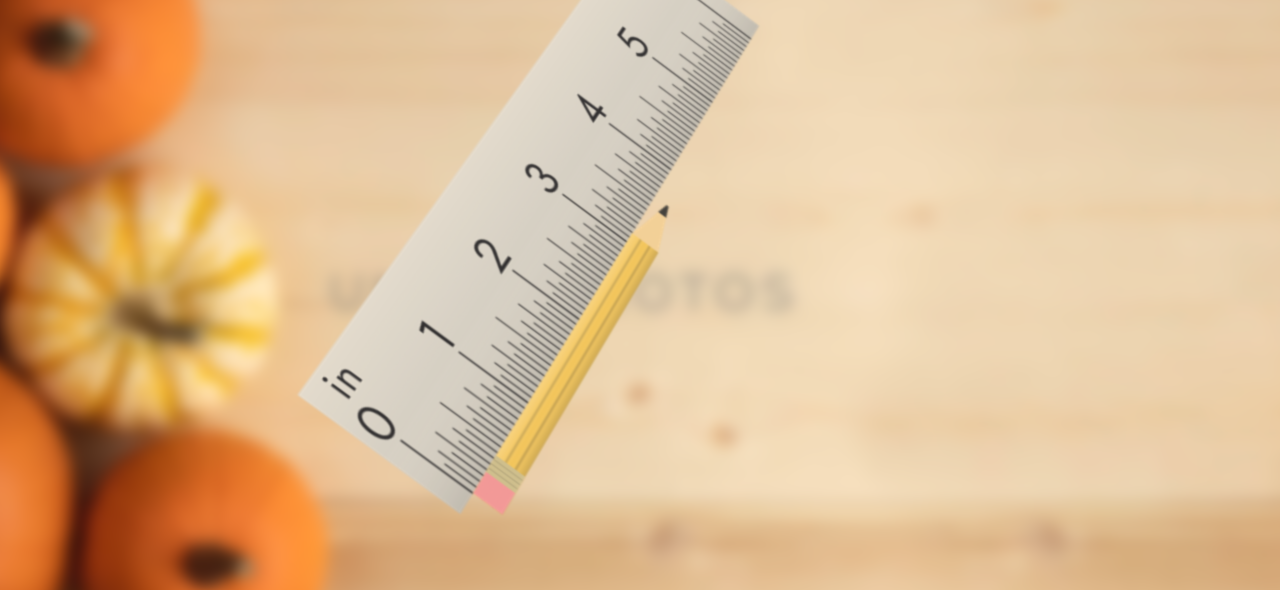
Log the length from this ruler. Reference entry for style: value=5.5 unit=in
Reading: value=3.625 unit=in
